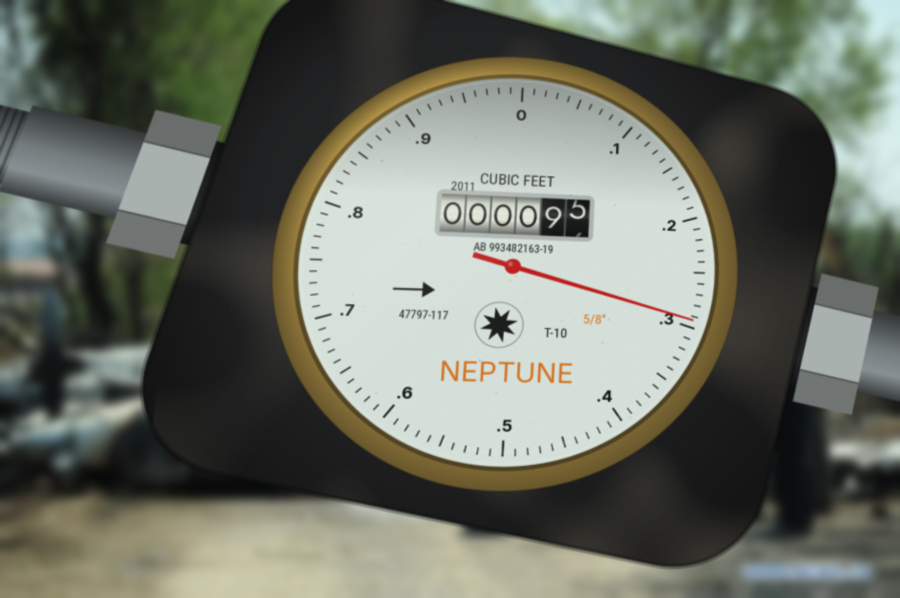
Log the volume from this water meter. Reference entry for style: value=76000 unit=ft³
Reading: value=95.29 unit=ft³
